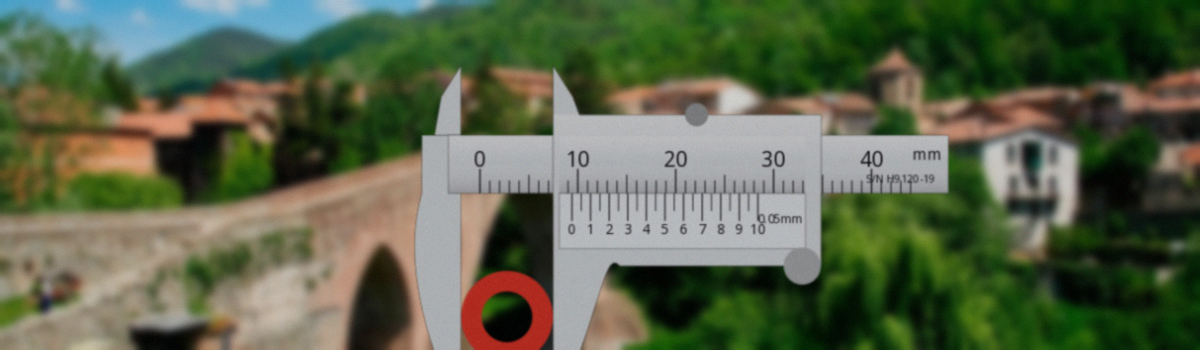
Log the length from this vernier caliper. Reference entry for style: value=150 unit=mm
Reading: value=9.4 unit=mm
